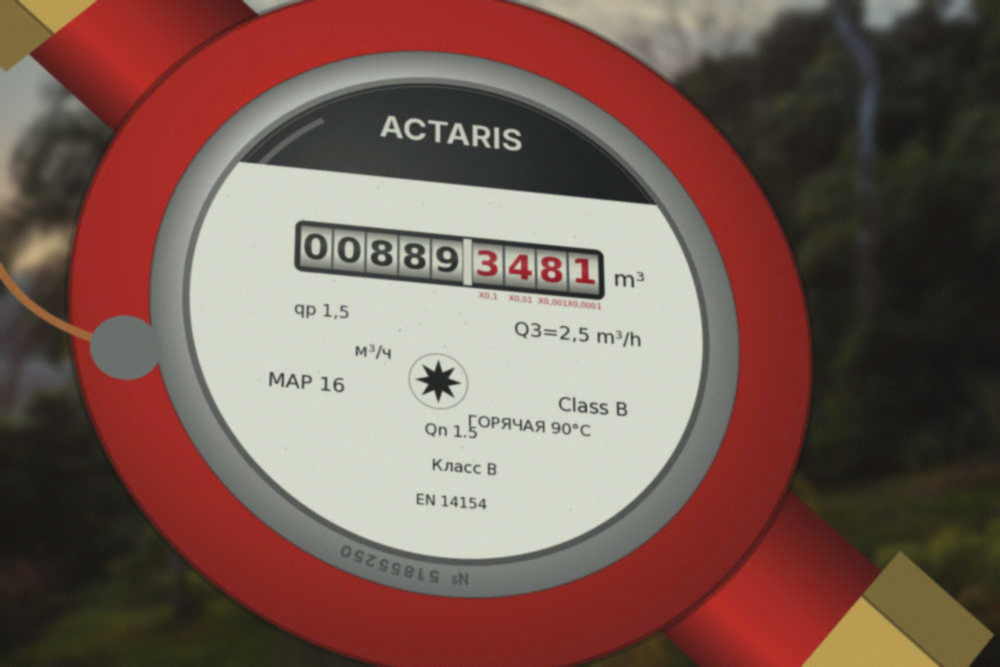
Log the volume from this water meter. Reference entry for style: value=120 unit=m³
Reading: value=889.3481 unit=m³
